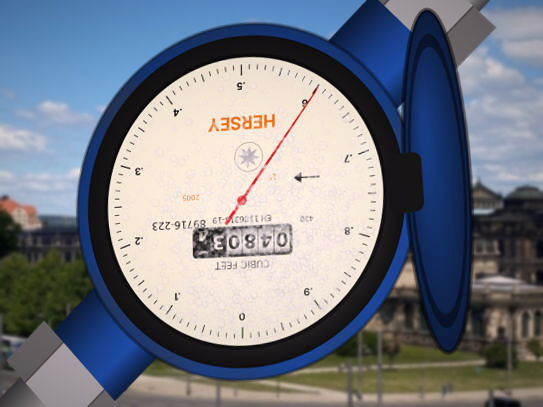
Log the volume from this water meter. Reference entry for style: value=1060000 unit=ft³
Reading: value=48033.60 unit=ft³
